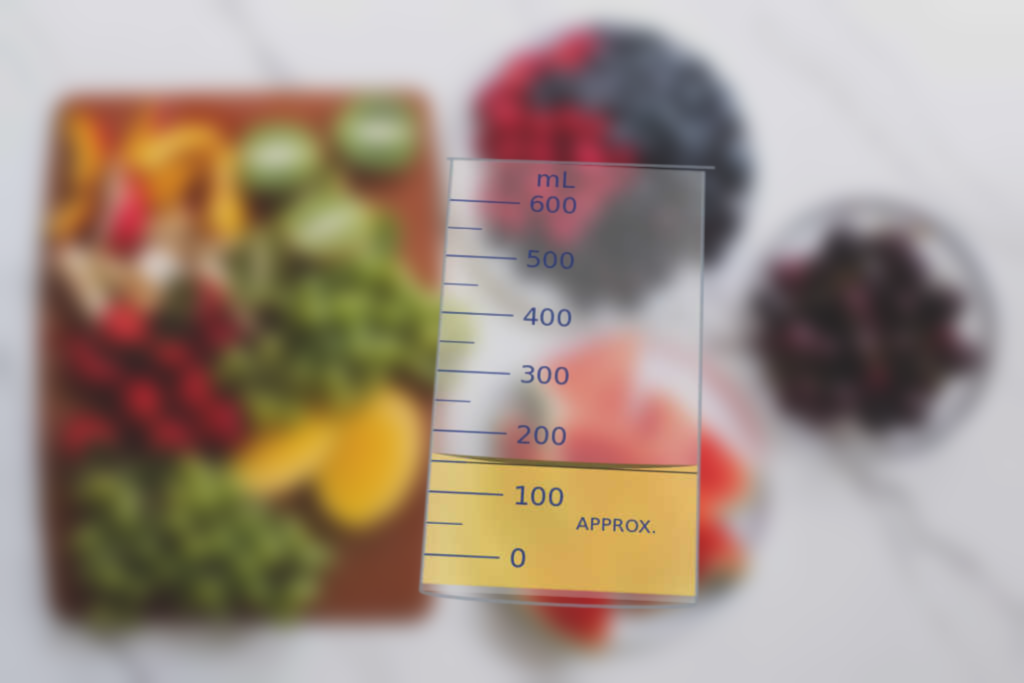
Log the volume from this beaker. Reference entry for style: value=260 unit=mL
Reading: value=150 unit=mL
